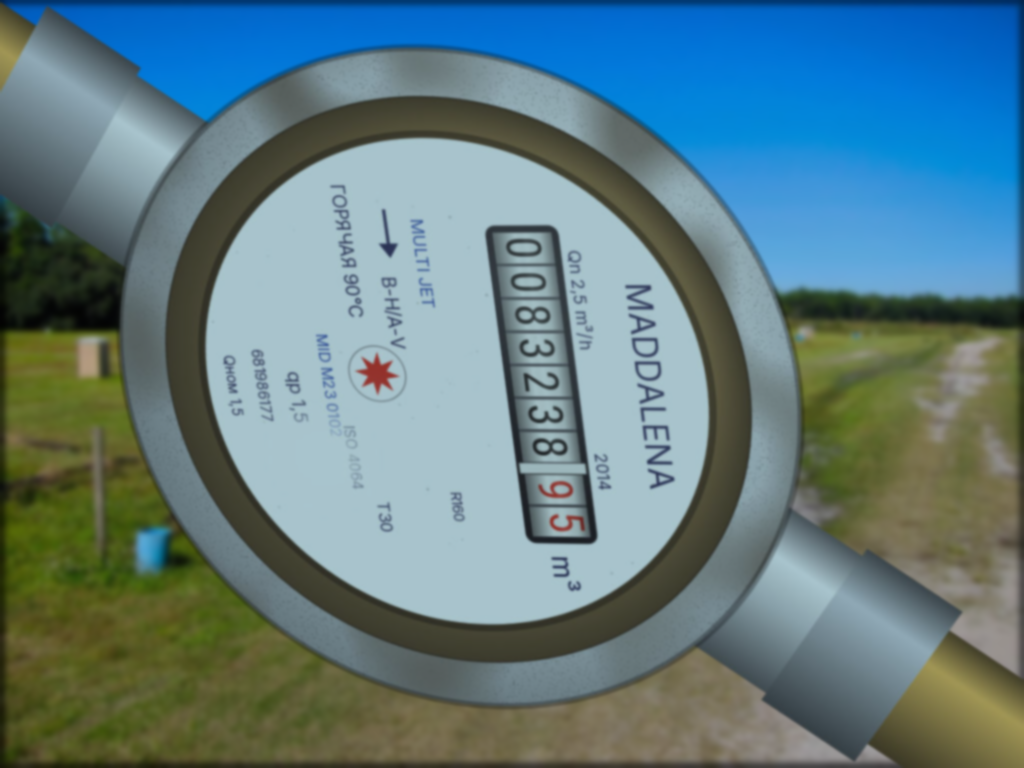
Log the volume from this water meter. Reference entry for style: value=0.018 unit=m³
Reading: value=83238.95 unit=m³
